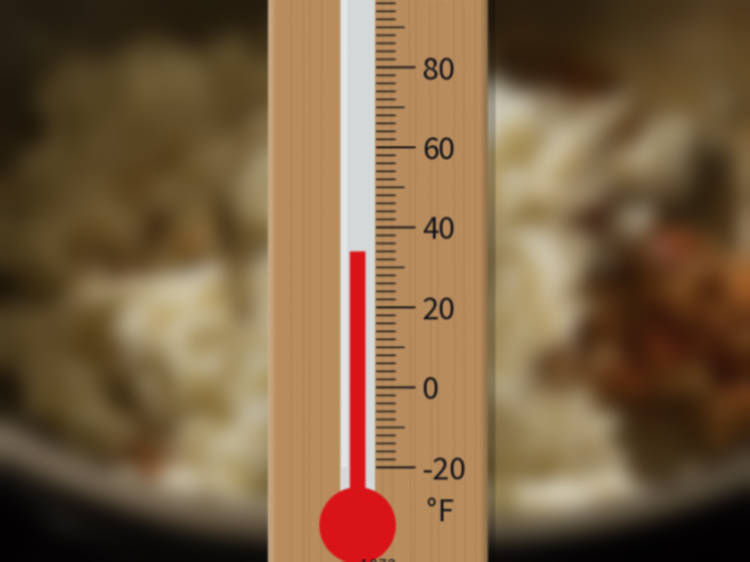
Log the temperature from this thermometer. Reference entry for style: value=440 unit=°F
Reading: value=34 unit=°F
